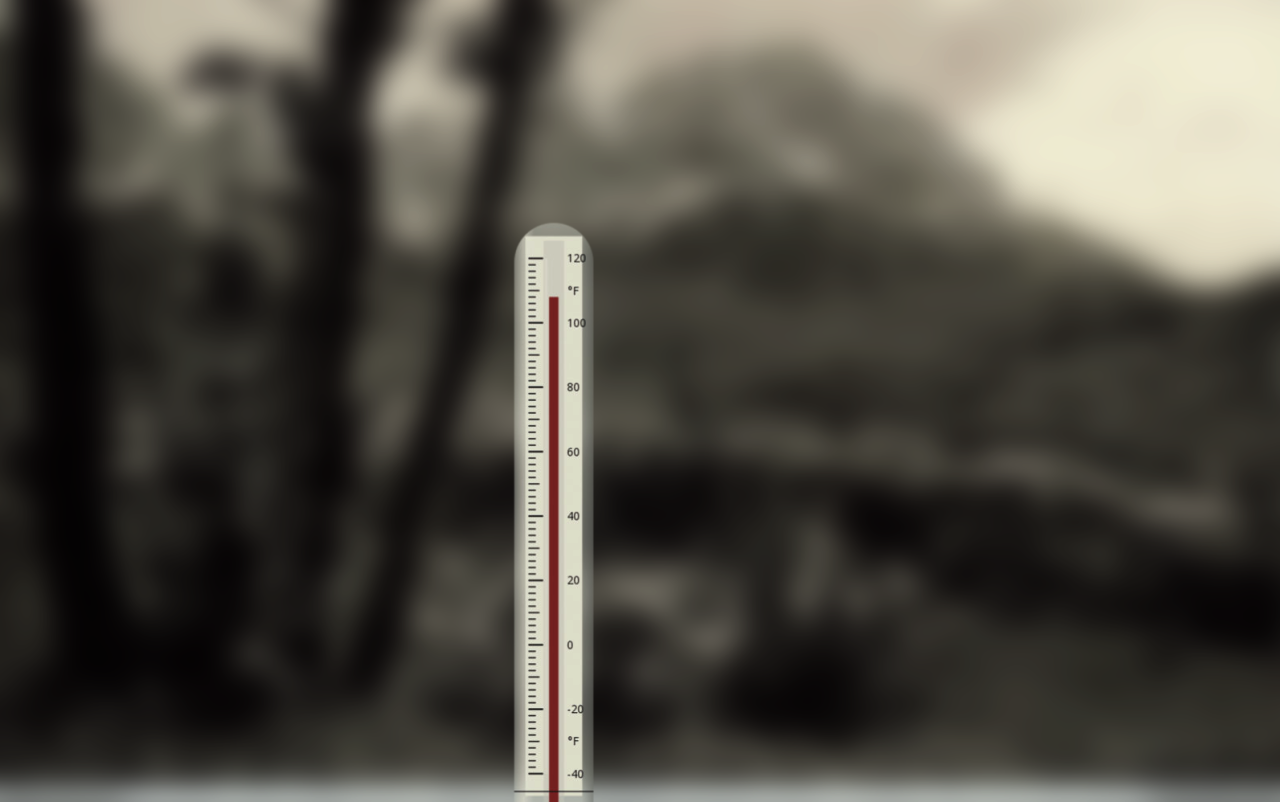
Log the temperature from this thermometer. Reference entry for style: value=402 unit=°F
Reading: value=108 unit=°F
